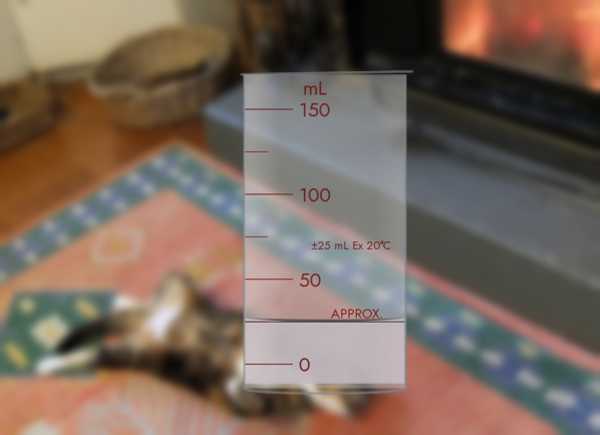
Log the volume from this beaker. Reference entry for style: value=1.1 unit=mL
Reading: value=25 unit=mL
